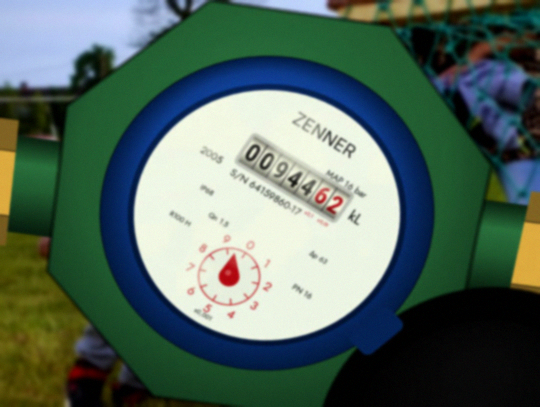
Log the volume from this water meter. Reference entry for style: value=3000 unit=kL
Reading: value=944.619 unit=kL
